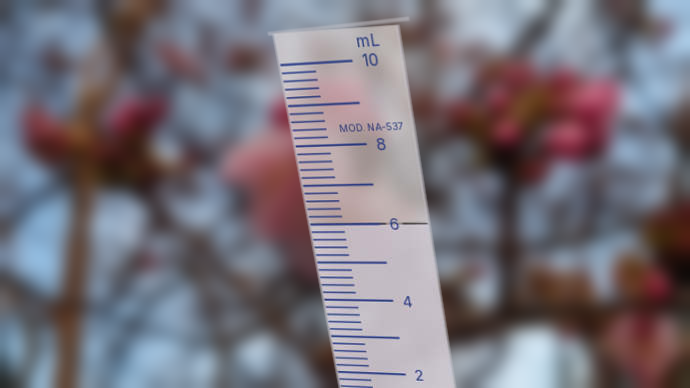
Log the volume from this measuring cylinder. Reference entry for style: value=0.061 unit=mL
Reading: value=6 unit=mL
